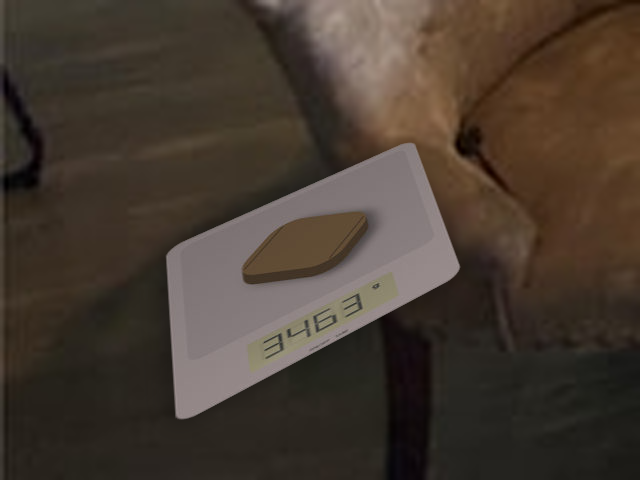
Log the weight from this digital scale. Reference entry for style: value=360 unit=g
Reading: value=3463 unit=g
